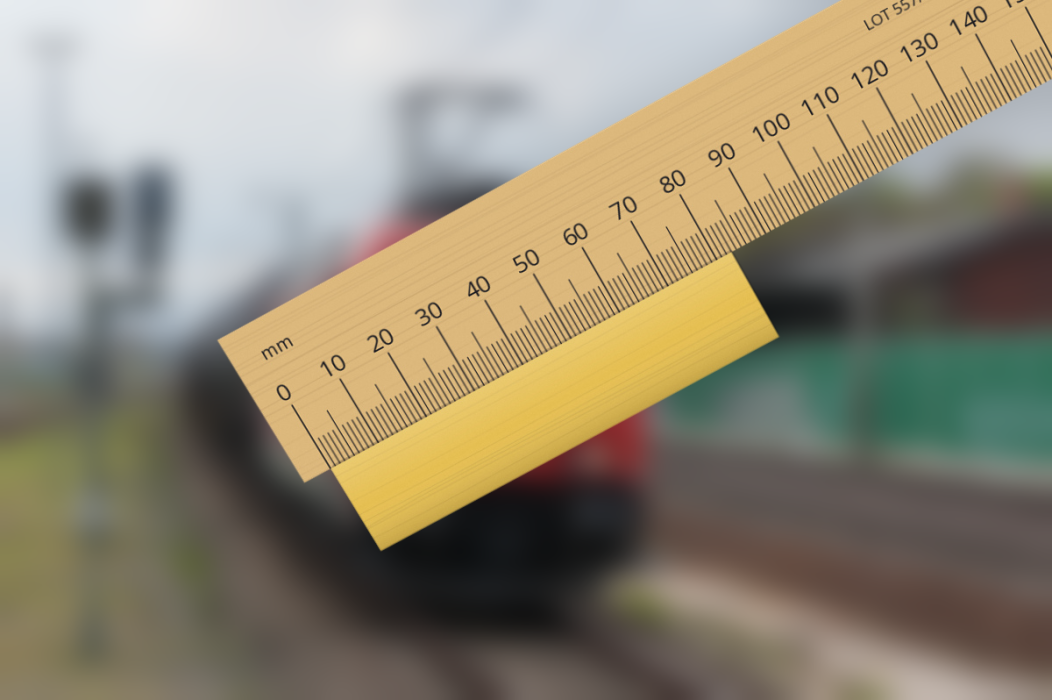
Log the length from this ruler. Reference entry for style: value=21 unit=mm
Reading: value=83 unit=mm
